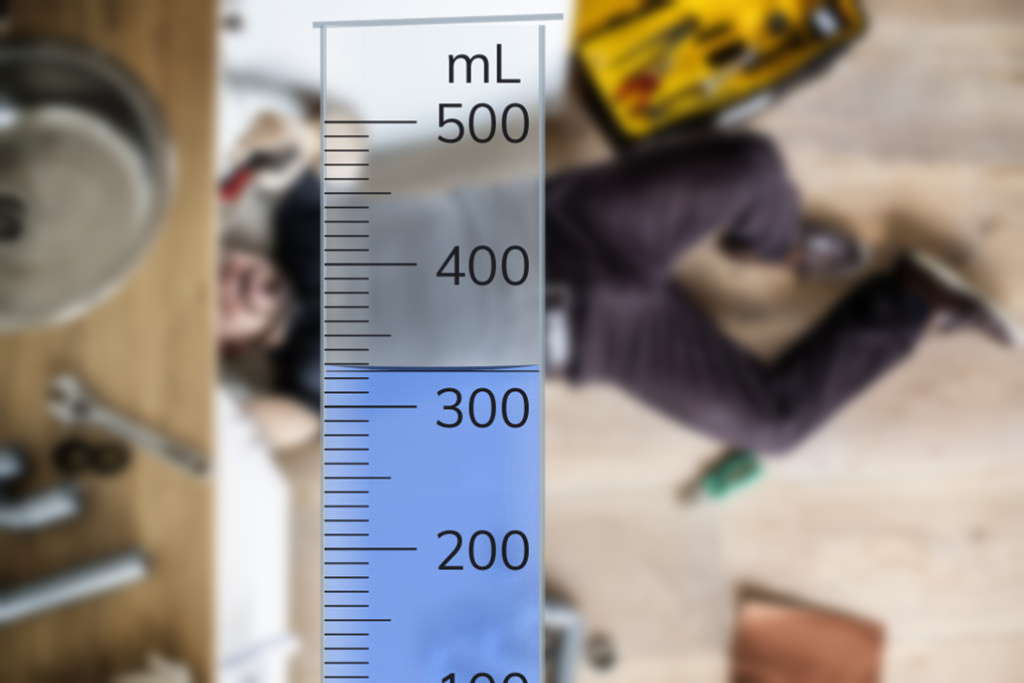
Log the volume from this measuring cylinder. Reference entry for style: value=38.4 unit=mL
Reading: value=325 unit=mL
